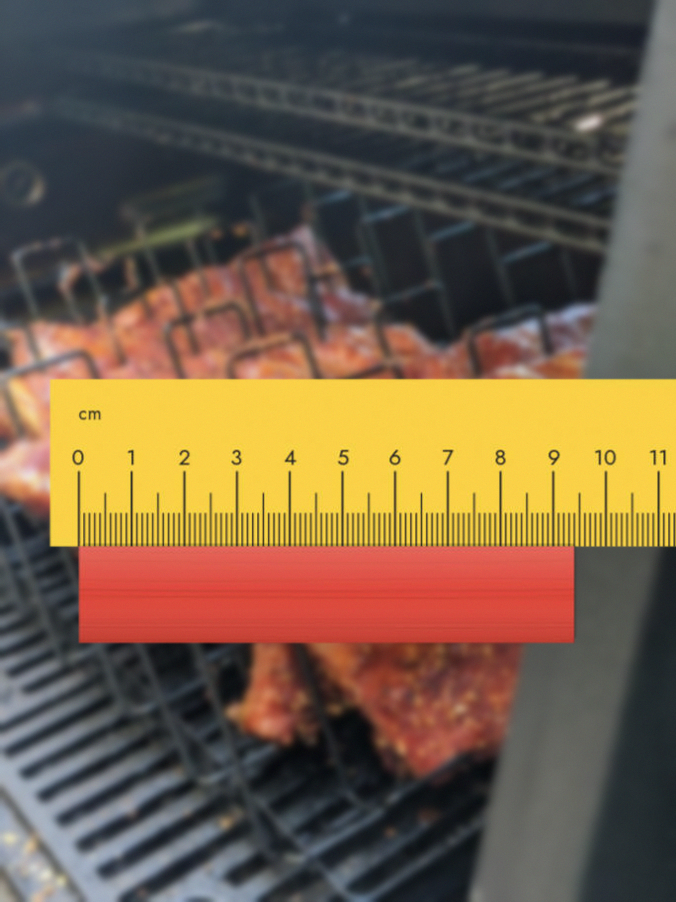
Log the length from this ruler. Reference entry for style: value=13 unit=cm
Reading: value=9.4 unit=cm
